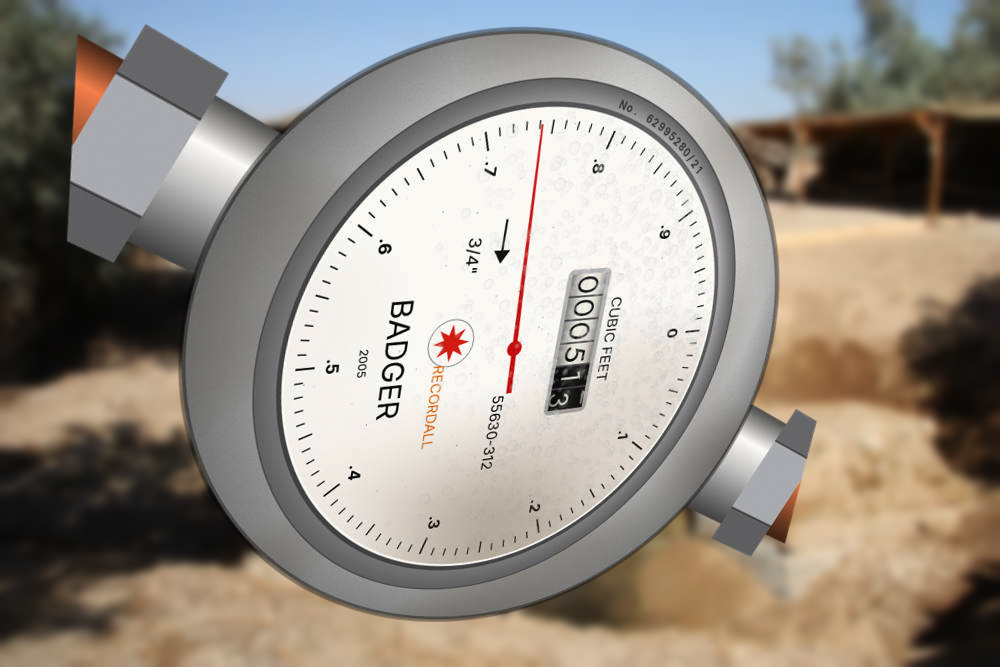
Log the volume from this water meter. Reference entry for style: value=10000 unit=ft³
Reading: value=512.74 unit=ft³
